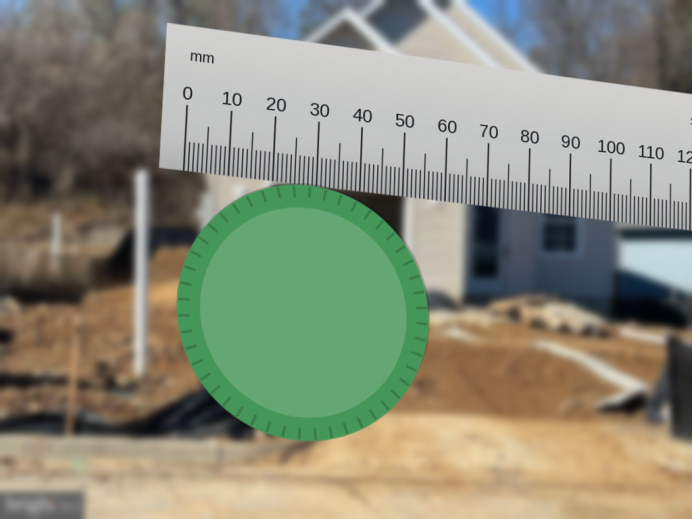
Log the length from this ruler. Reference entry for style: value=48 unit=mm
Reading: value=57 unit=mm
